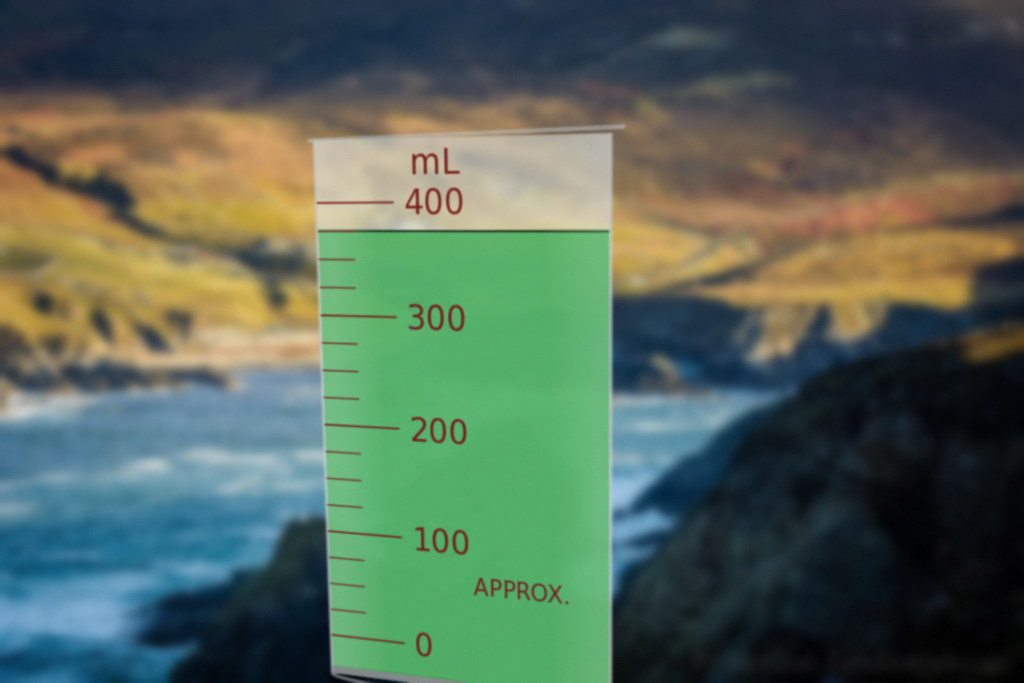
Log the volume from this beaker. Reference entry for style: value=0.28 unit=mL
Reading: value=375 unit=mL
